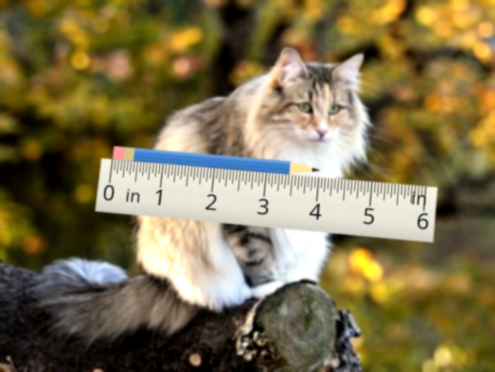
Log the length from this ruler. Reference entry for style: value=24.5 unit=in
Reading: value=4 unit=in
